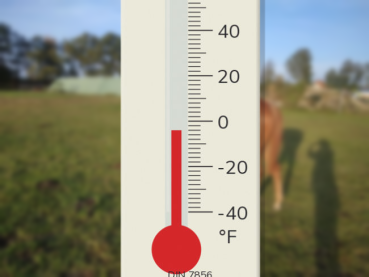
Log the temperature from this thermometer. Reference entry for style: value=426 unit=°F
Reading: value=-4 unit=°F
